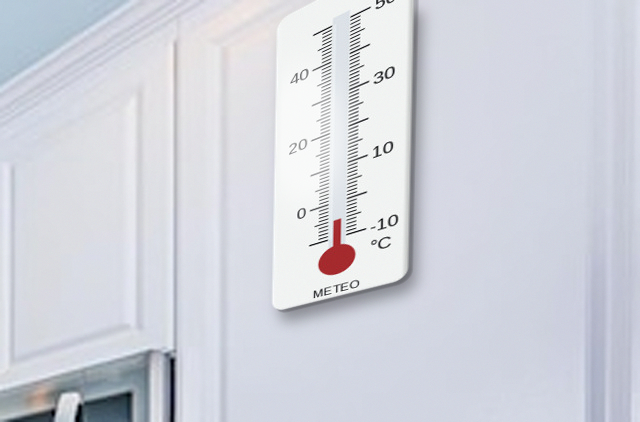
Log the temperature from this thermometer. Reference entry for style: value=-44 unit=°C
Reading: value=-5 unit=°C
